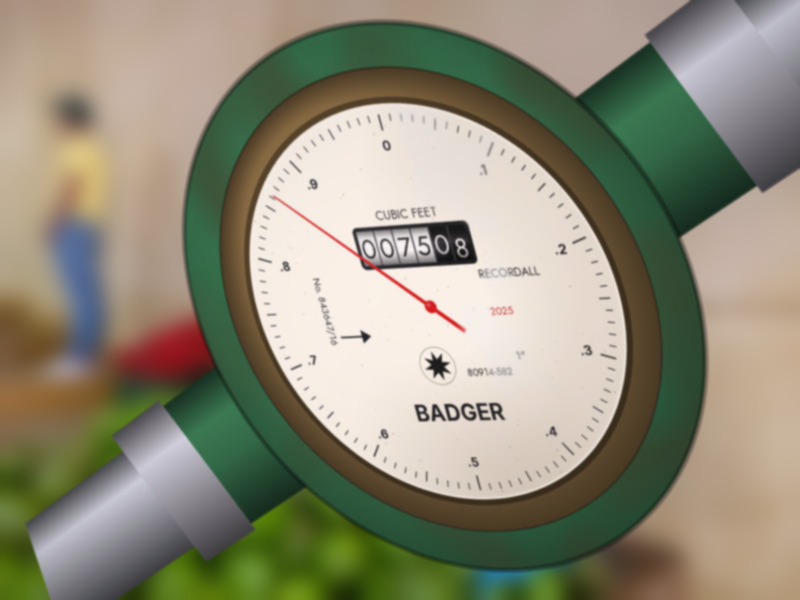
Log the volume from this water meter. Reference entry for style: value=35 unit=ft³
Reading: value=7507.86 unit=ft³
